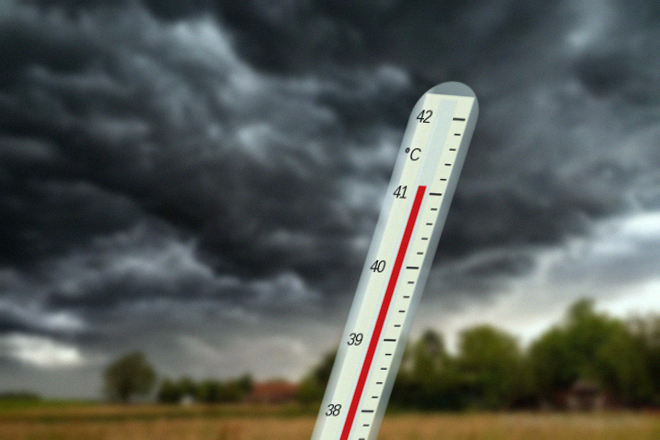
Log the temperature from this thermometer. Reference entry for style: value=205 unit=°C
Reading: value=41.1 unit=°C
